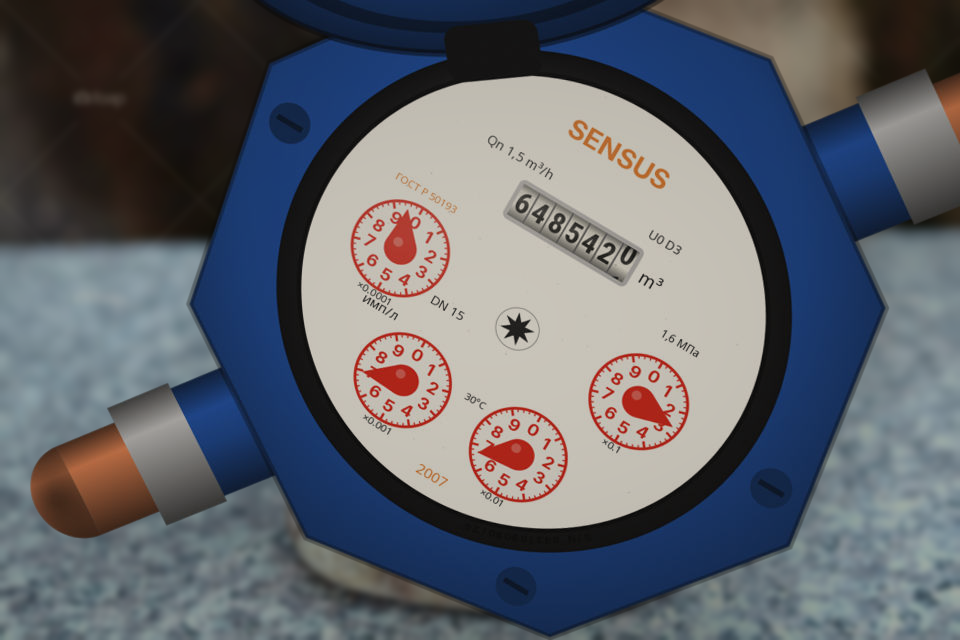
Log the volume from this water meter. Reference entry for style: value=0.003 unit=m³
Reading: value=6485420.2669 unit=m³
